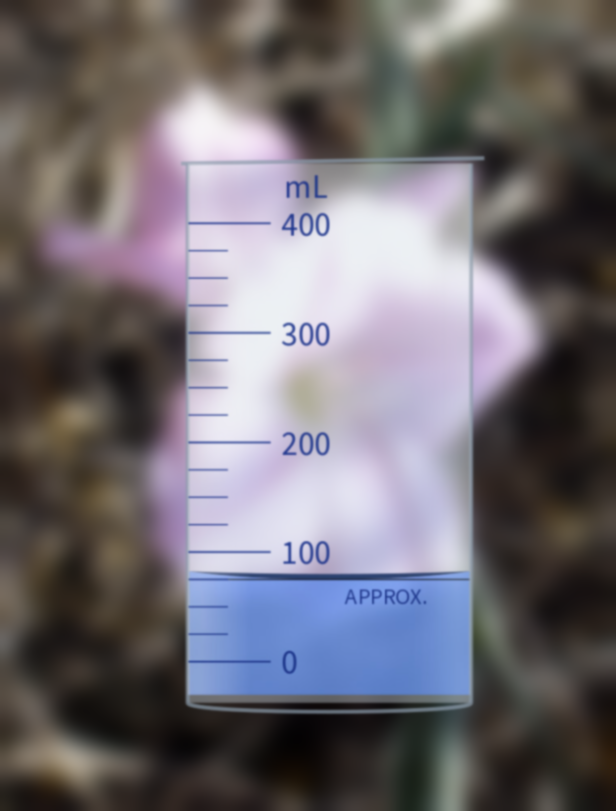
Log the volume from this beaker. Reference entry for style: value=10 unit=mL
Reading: value=75 unit=mL
